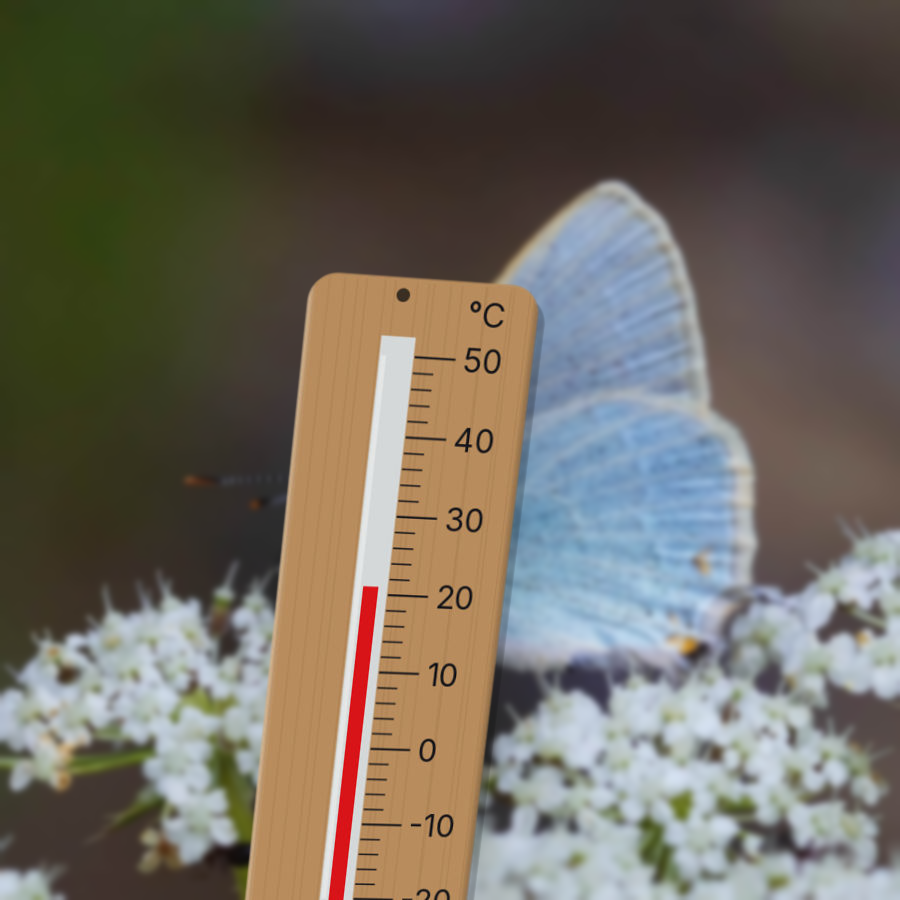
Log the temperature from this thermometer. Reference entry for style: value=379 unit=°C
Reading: value=21 unit=°C
